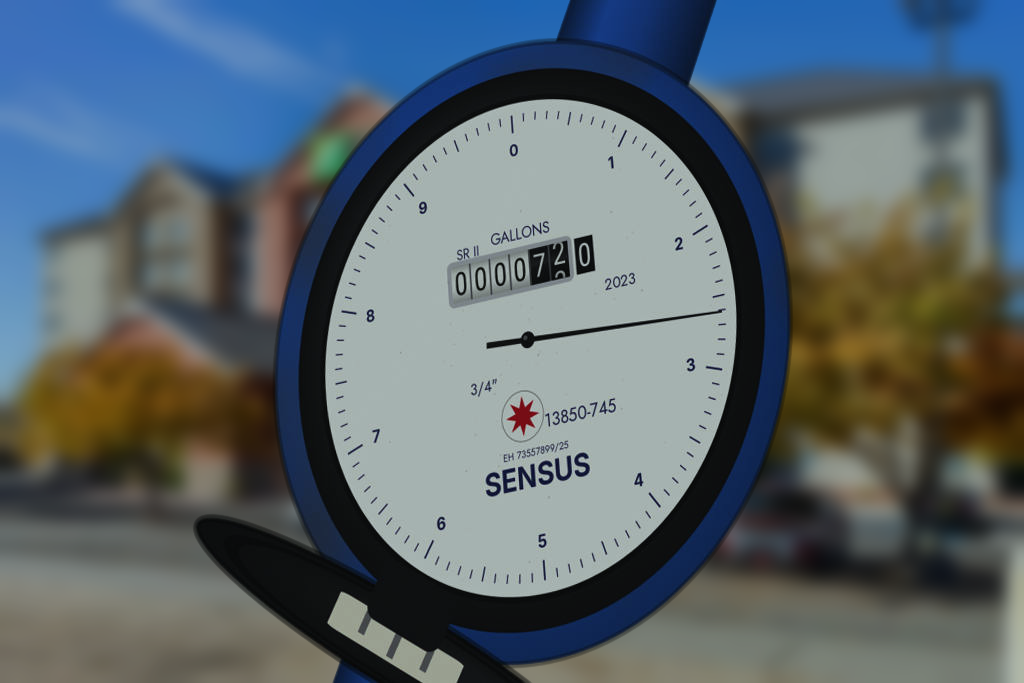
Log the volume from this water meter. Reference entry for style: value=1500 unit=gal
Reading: value=722.6 unit=gal
